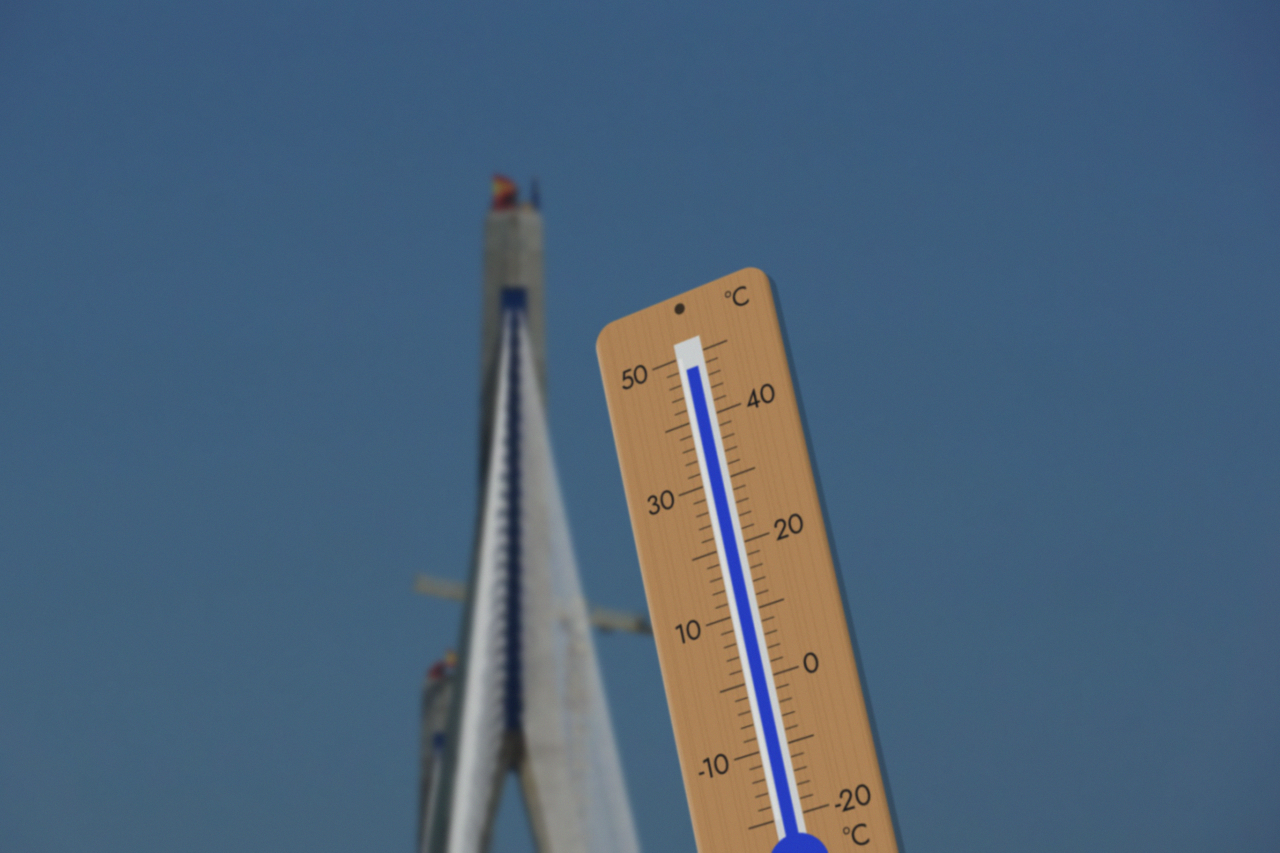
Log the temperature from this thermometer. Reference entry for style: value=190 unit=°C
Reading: value=48 unit=°C
